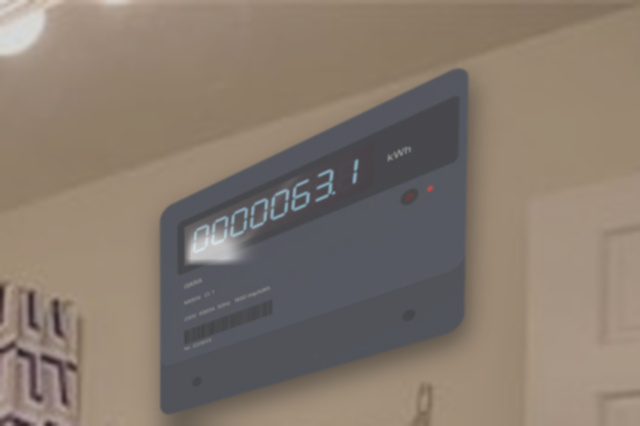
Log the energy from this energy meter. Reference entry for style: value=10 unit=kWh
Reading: value=63.1 unit=kWh
